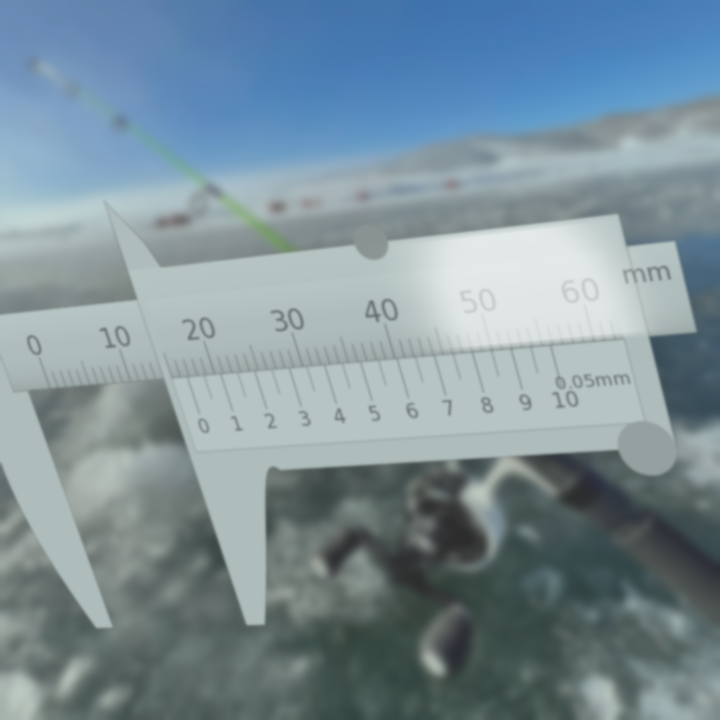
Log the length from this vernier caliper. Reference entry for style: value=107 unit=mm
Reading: value=16.8 unit=mm
